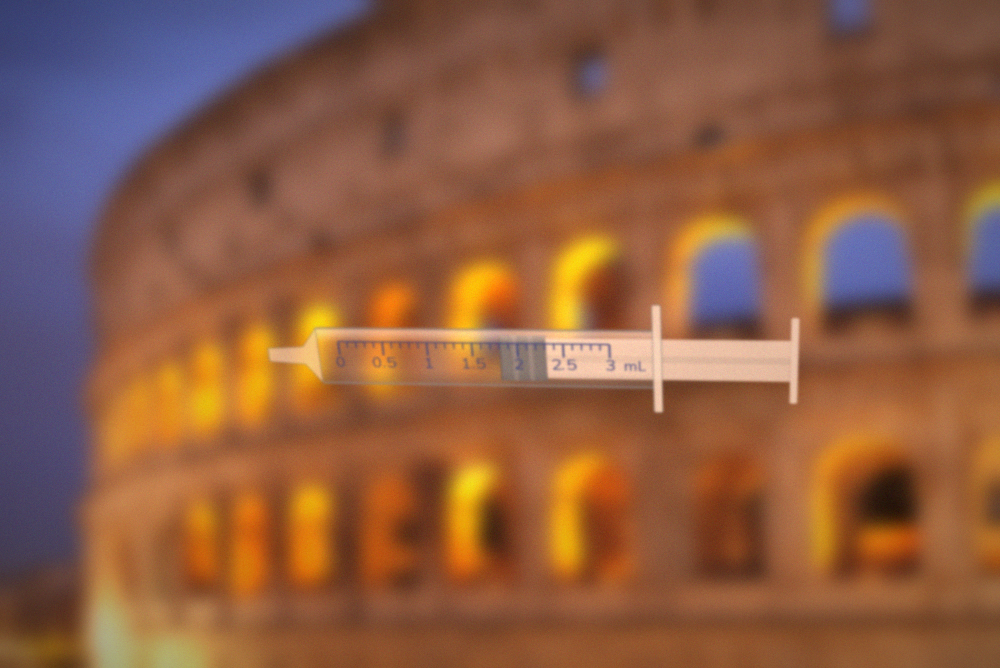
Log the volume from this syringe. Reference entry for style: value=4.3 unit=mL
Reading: value=1.8 unit=mL
